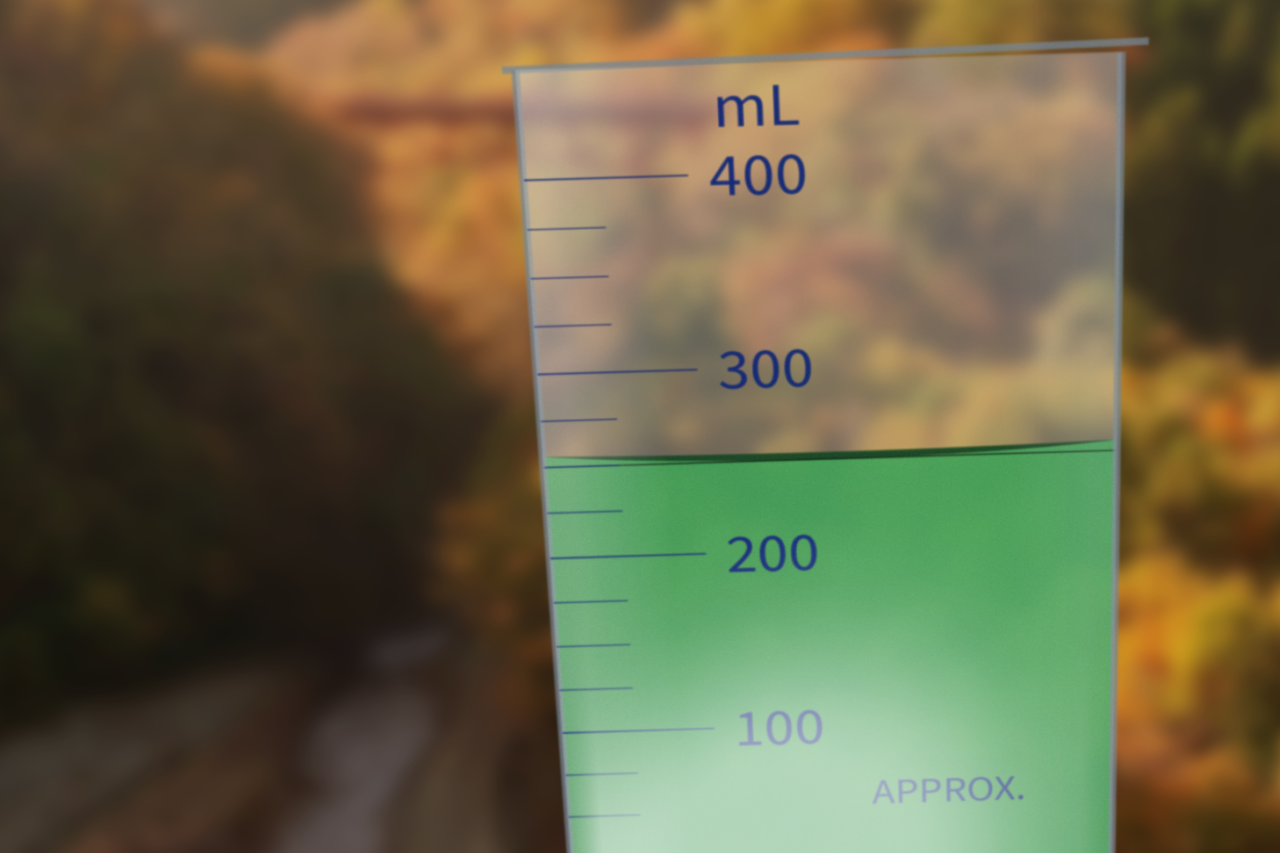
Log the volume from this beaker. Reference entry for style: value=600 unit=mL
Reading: value=250 unit=mL
